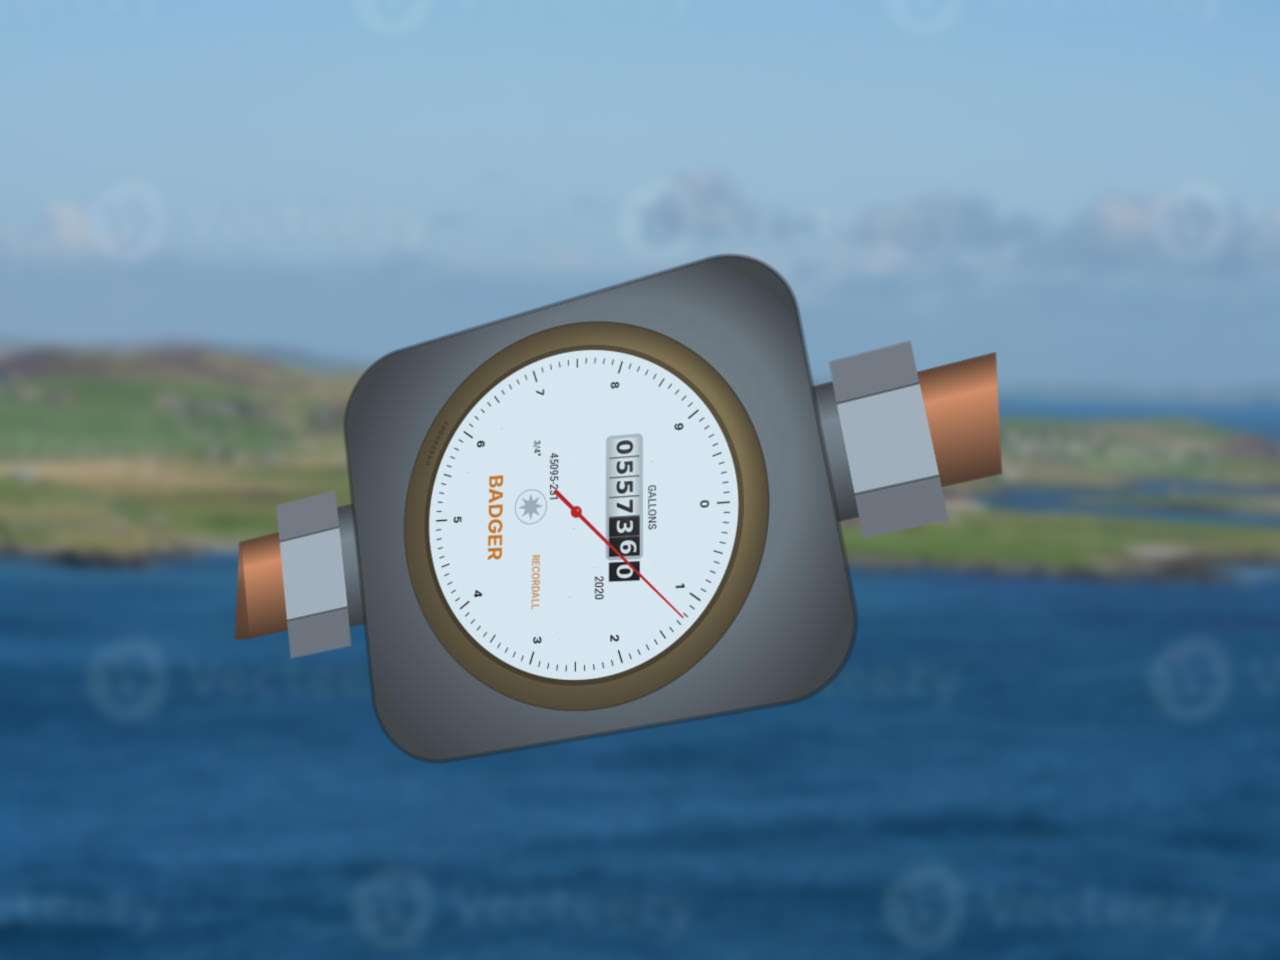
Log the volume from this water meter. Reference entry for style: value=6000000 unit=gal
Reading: value=557361.2 unit=gal
